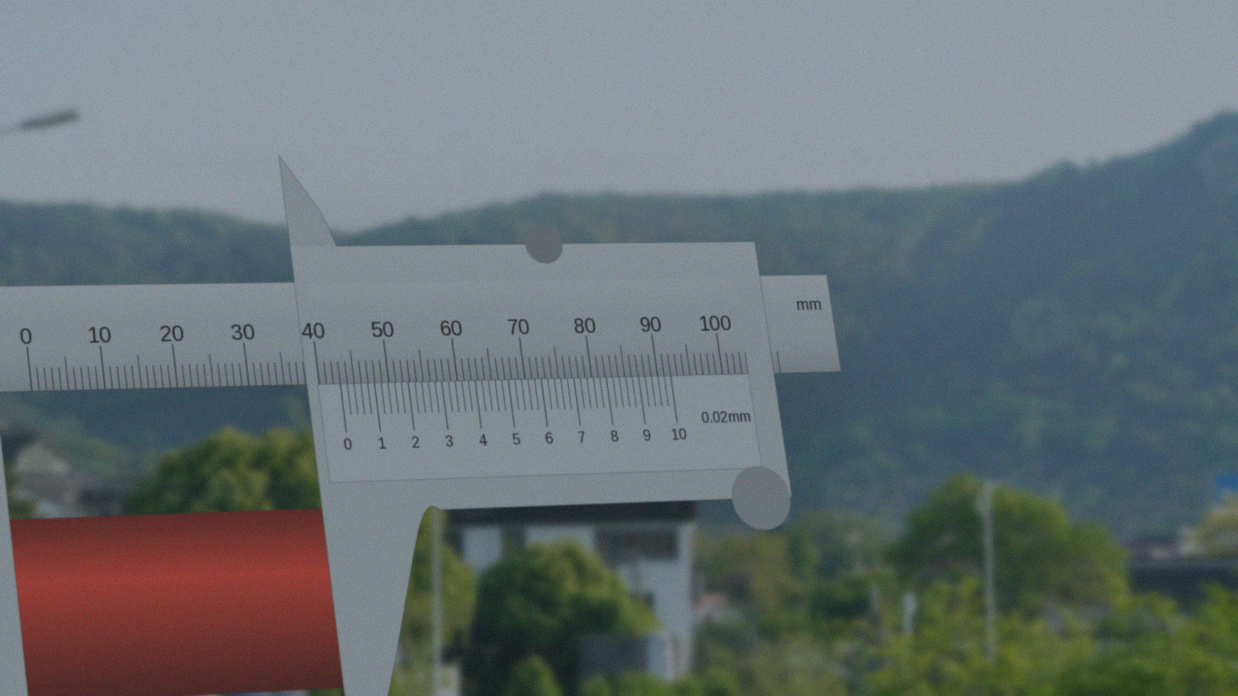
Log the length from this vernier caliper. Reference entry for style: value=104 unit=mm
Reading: value=43.0 unit=mm
